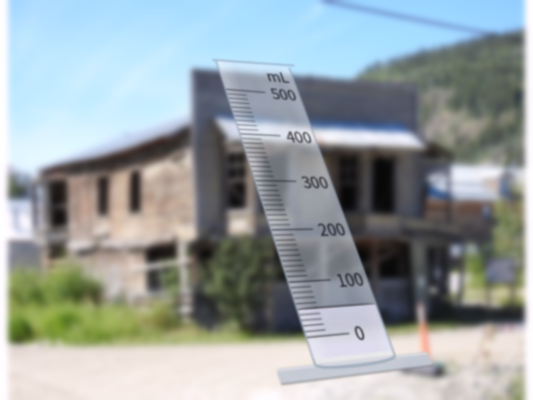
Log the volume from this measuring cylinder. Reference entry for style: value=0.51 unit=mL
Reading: value=50 unit=mL
